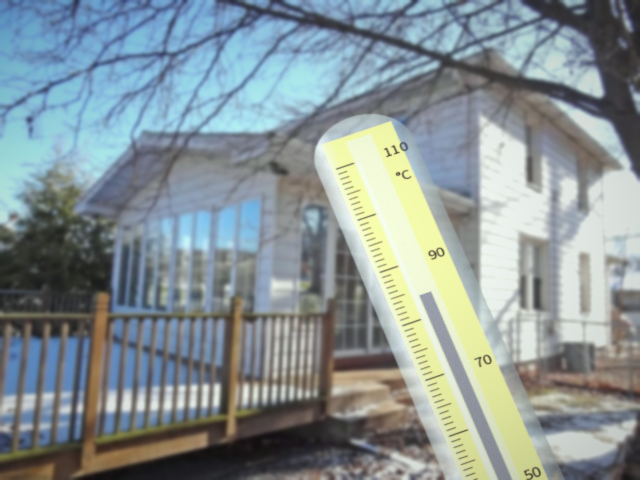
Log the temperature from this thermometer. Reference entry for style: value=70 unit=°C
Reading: value=84 unit=°C
